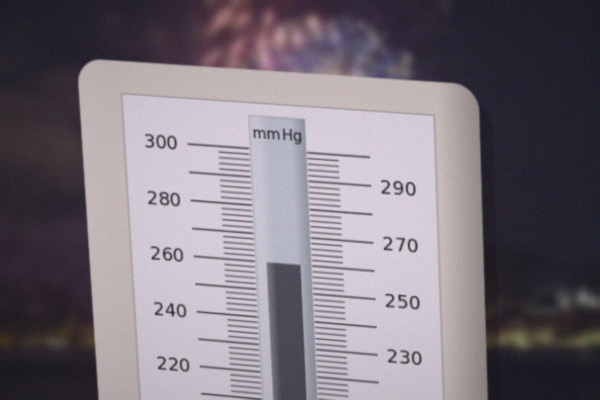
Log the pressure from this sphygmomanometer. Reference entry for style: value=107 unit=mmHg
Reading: value=260 unit=mmHg
